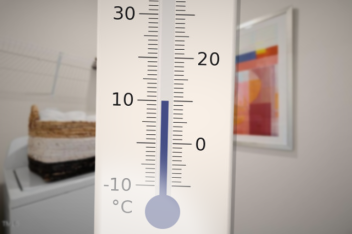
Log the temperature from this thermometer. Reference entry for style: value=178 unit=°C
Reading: value=10 unit=°C
